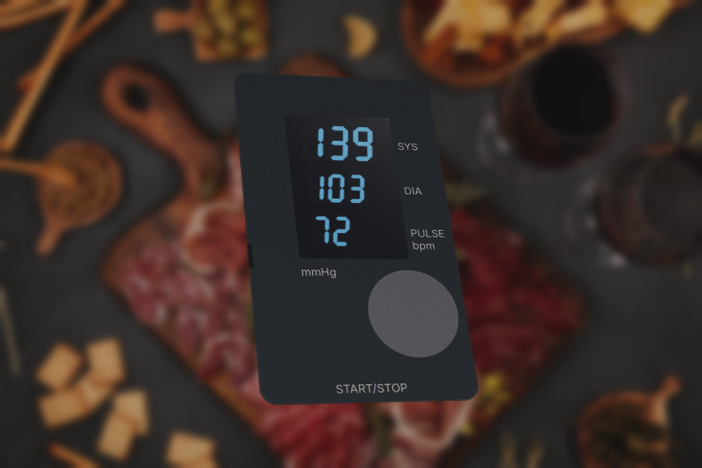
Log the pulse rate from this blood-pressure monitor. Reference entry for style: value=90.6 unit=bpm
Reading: value=72 unit=bpm
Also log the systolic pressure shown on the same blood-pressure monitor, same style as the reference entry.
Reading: value=139 unit=mmHg
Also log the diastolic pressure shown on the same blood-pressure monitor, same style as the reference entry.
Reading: value=103 unit=mmHg
